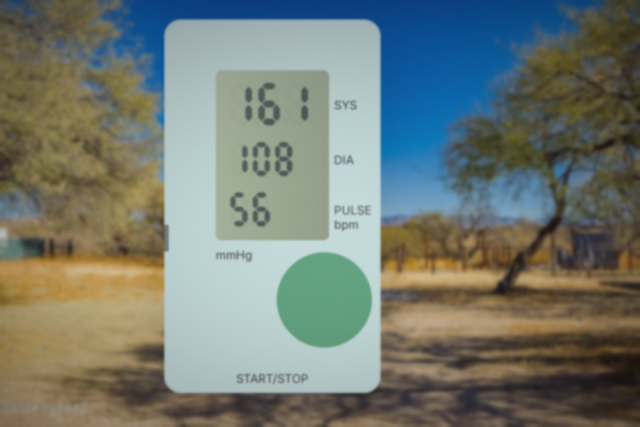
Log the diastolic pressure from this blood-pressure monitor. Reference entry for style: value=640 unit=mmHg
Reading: value=108 unit=mmHg
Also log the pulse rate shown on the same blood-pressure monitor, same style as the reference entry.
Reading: value=56 unit=bpm
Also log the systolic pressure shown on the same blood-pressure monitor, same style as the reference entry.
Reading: value=161 unit=mmHg
